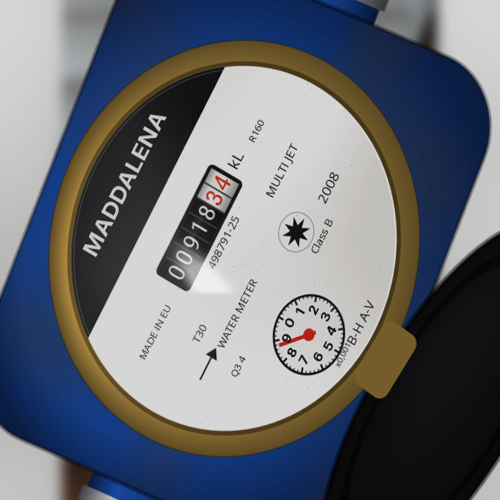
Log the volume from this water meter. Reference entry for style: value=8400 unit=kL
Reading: value=918.348 unit=kL
